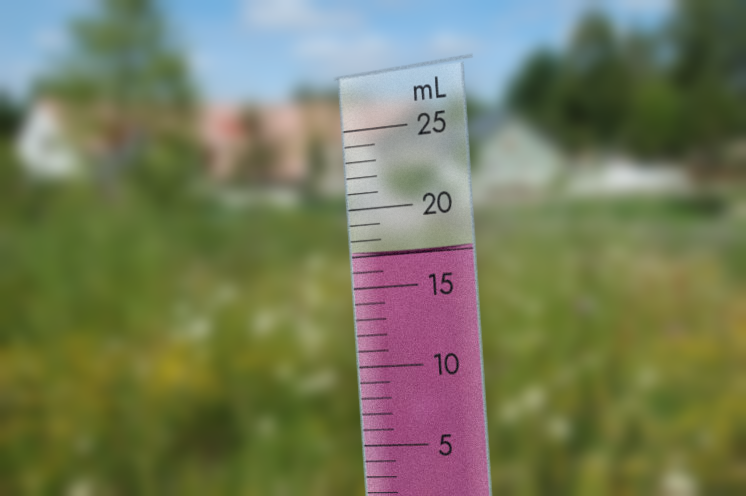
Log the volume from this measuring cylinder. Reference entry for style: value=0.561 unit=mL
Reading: value=17 unit=mL
